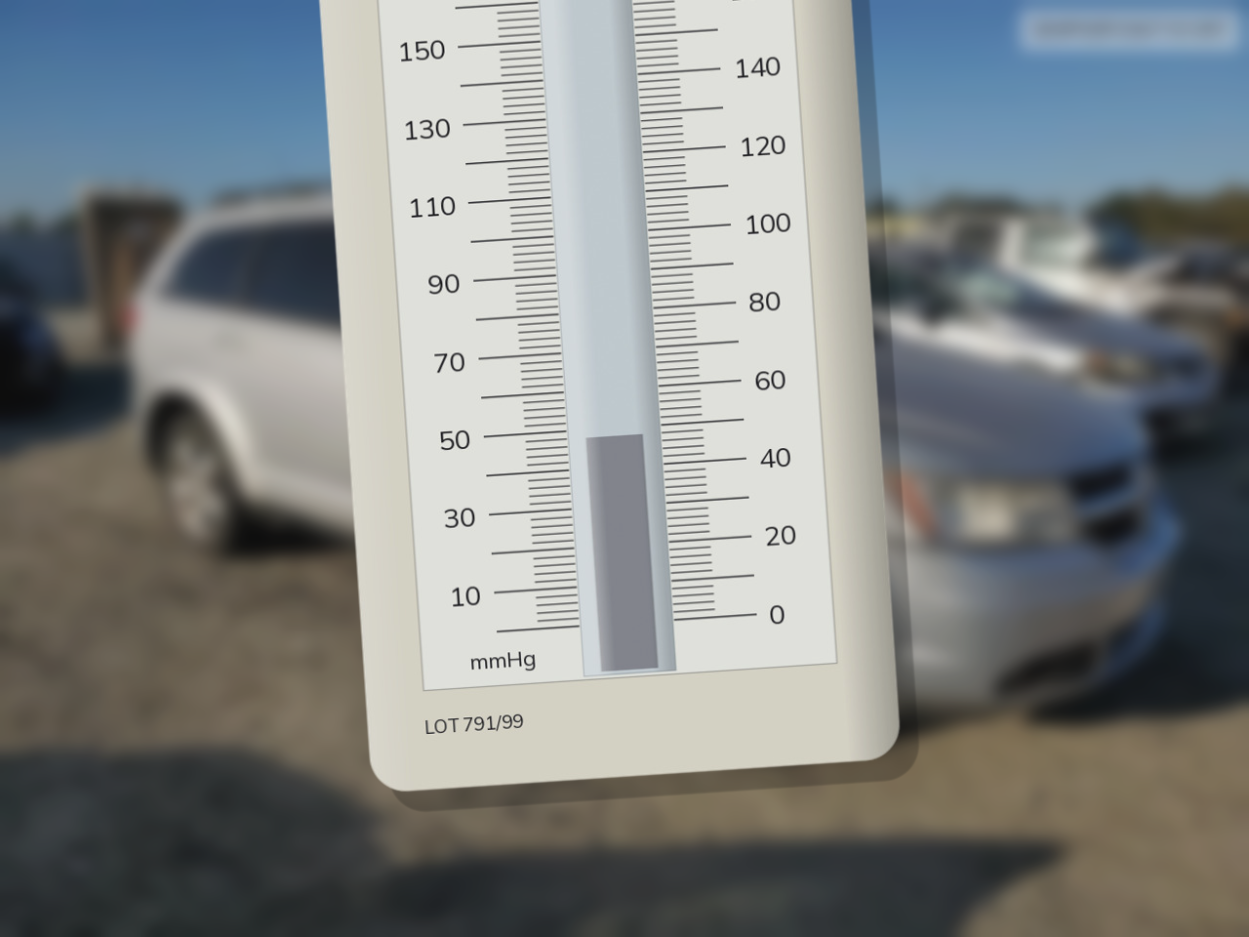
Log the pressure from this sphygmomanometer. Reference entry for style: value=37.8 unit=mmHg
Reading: value=48 unit=mmHg
